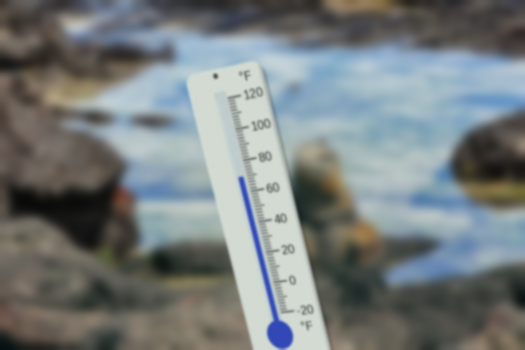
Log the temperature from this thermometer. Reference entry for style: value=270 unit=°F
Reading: value=70 unit=°F
